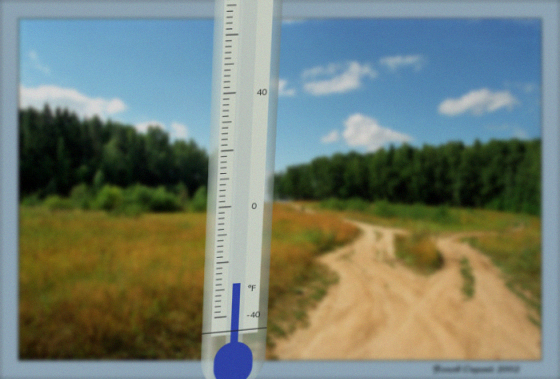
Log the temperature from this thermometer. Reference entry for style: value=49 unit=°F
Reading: value=-28 unit=°F
